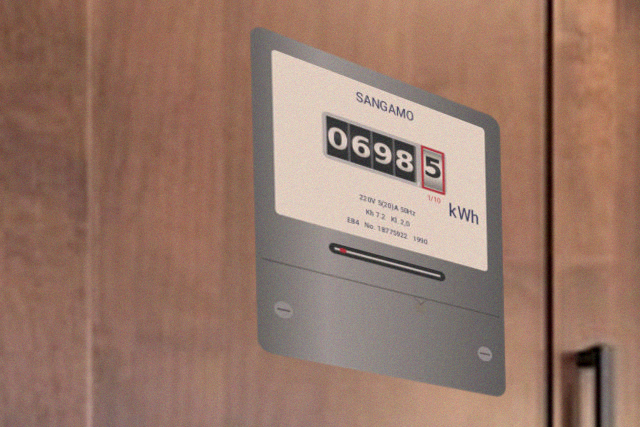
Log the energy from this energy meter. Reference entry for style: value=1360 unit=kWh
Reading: value=698.5 unit=kWh
